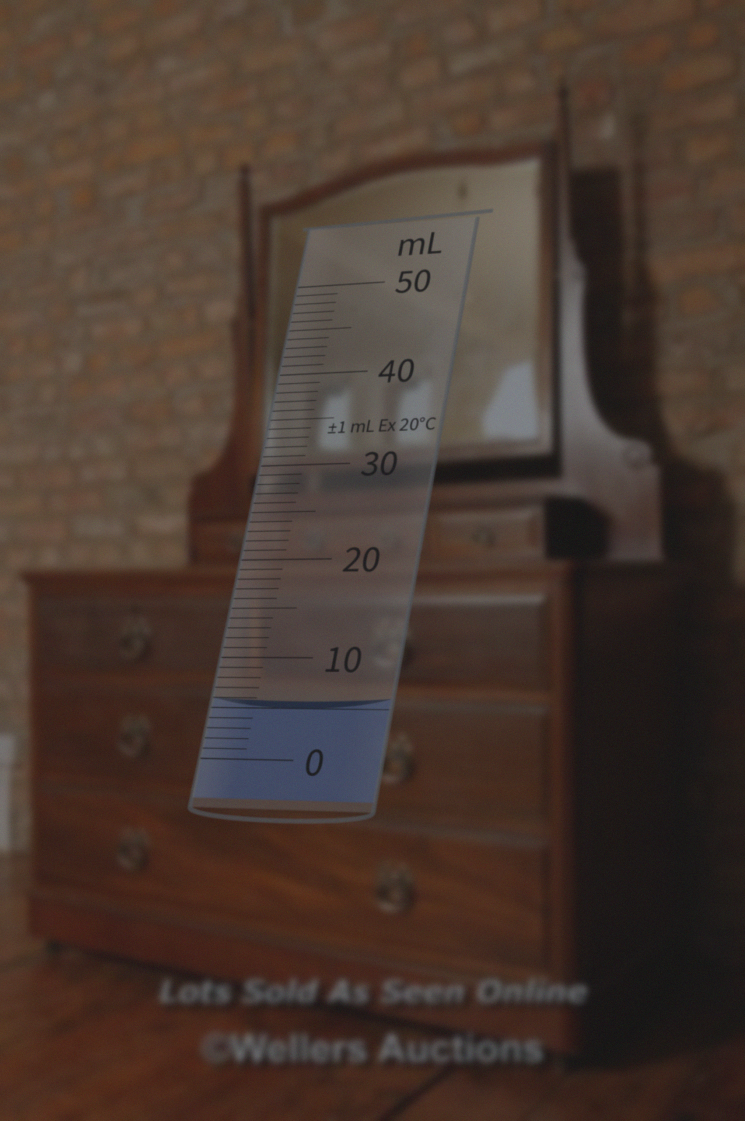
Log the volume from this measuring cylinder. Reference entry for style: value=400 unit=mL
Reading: value=5 unit=mL
